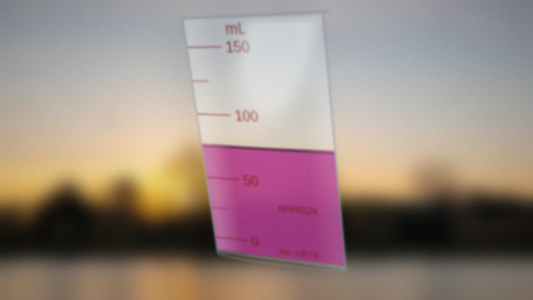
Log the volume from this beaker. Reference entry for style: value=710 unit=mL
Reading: value=75 unit=mL
